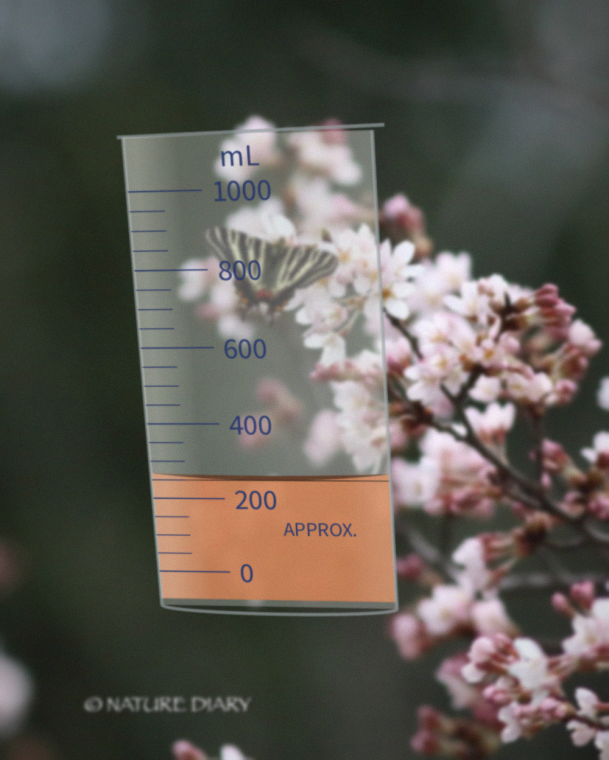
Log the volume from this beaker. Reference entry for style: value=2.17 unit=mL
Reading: value=250 unit=mL
